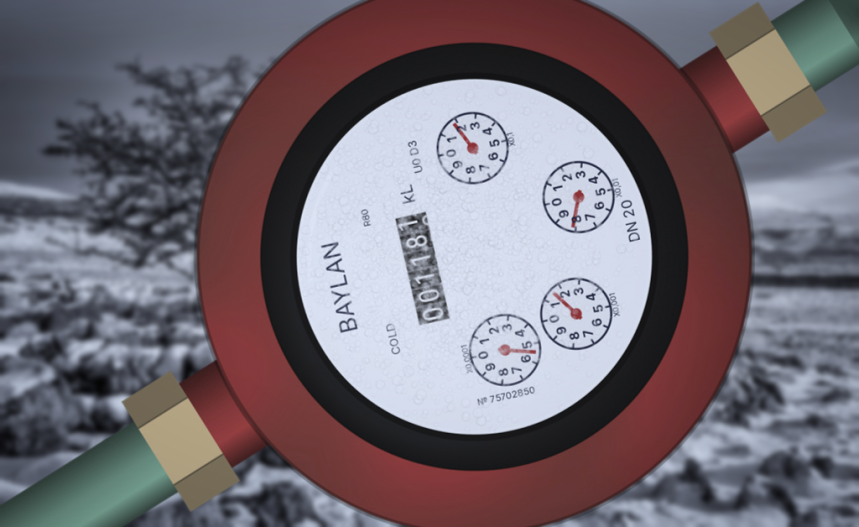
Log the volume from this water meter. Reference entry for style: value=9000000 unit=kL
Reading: value=1181.1815 unit=kL
